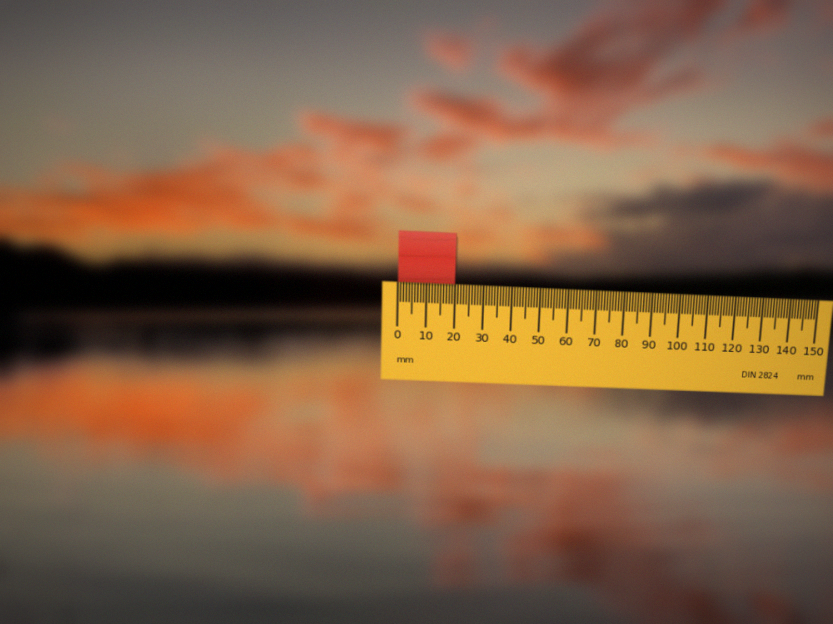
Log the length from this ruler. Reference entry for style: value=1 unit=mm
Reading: value=20 unit=mm
